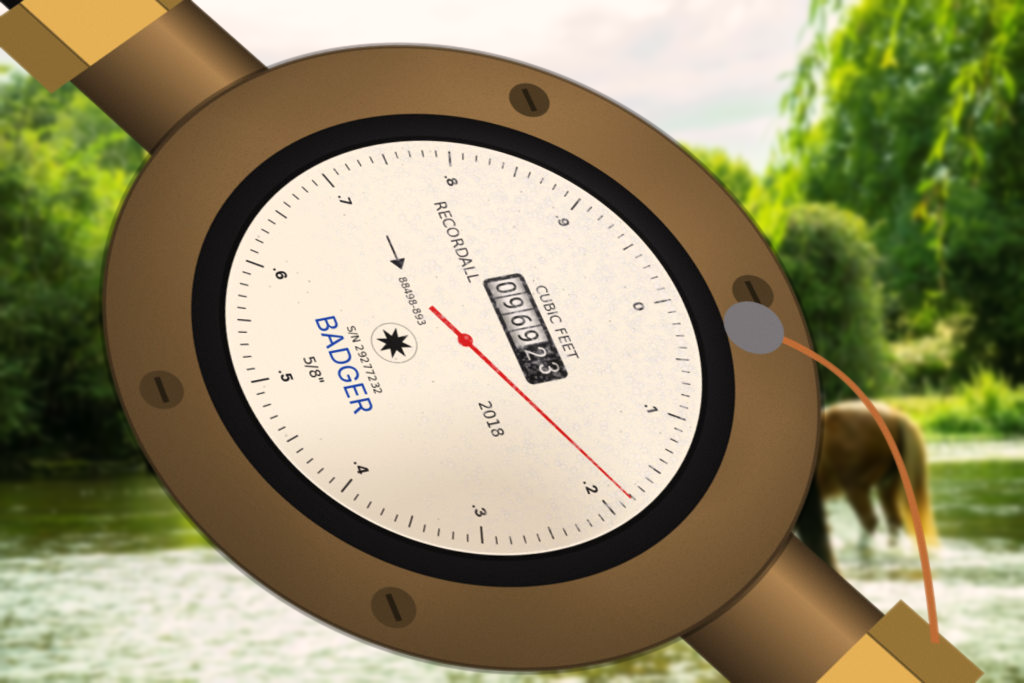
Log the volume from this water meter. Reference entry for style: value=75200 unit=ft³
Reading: value=96923.18 unit=ft³
